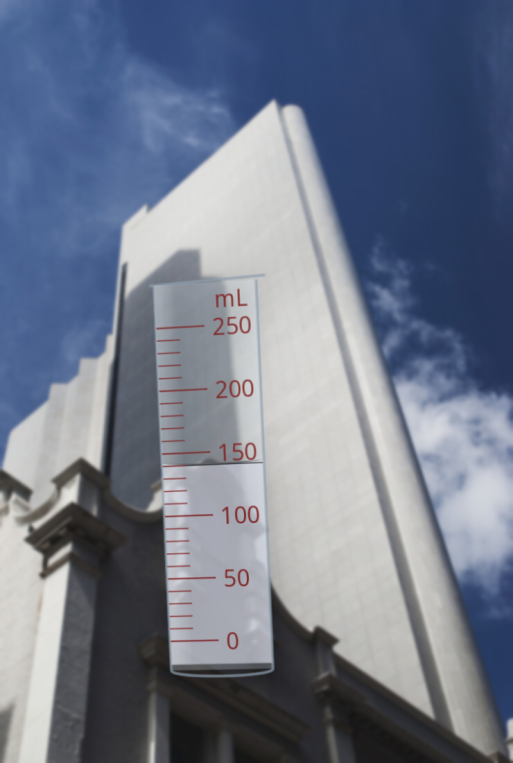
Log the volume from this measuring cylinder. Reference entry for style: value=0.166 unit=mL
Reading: value=140 unit=mL
